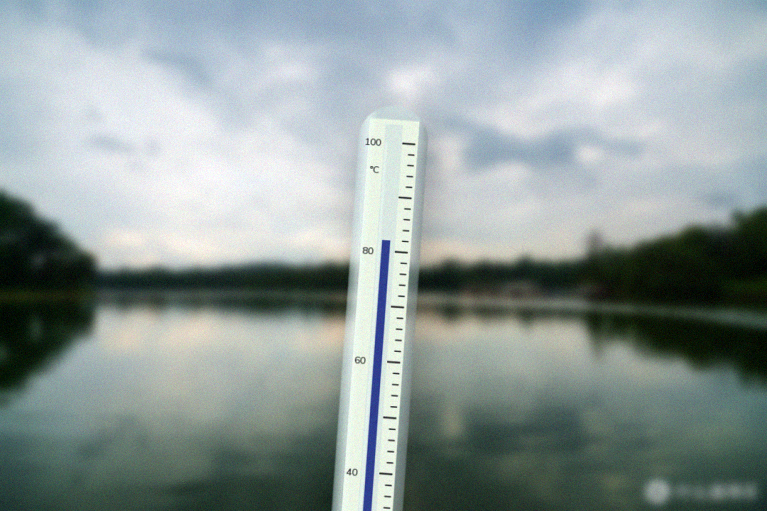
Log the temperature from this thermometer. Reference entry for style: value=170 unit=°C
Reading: value=82 unit=°C
